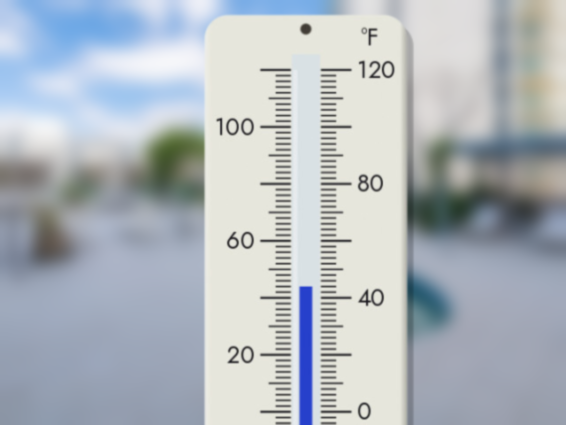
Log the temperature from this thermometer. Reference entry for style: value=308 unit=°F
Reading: value=44 unit=°F
